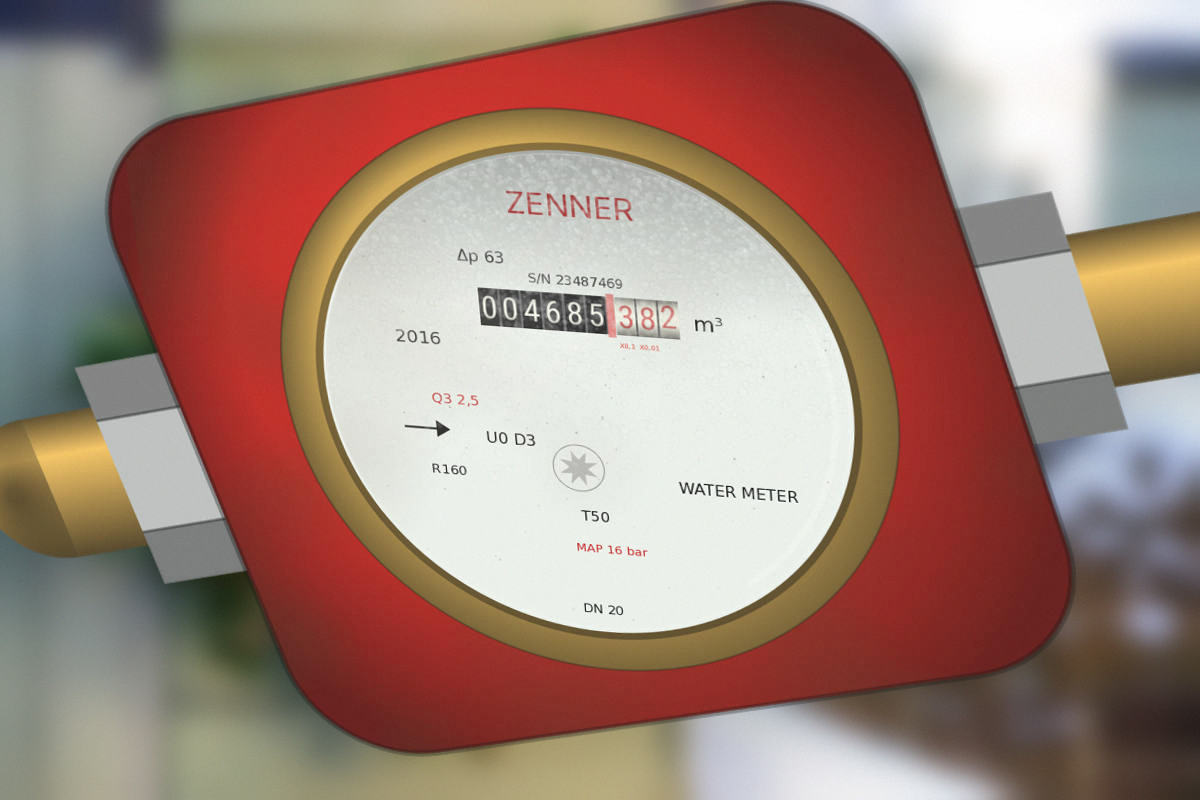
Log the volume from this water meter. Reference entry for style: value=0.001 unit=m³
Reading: value=4685.382 unit=m³
